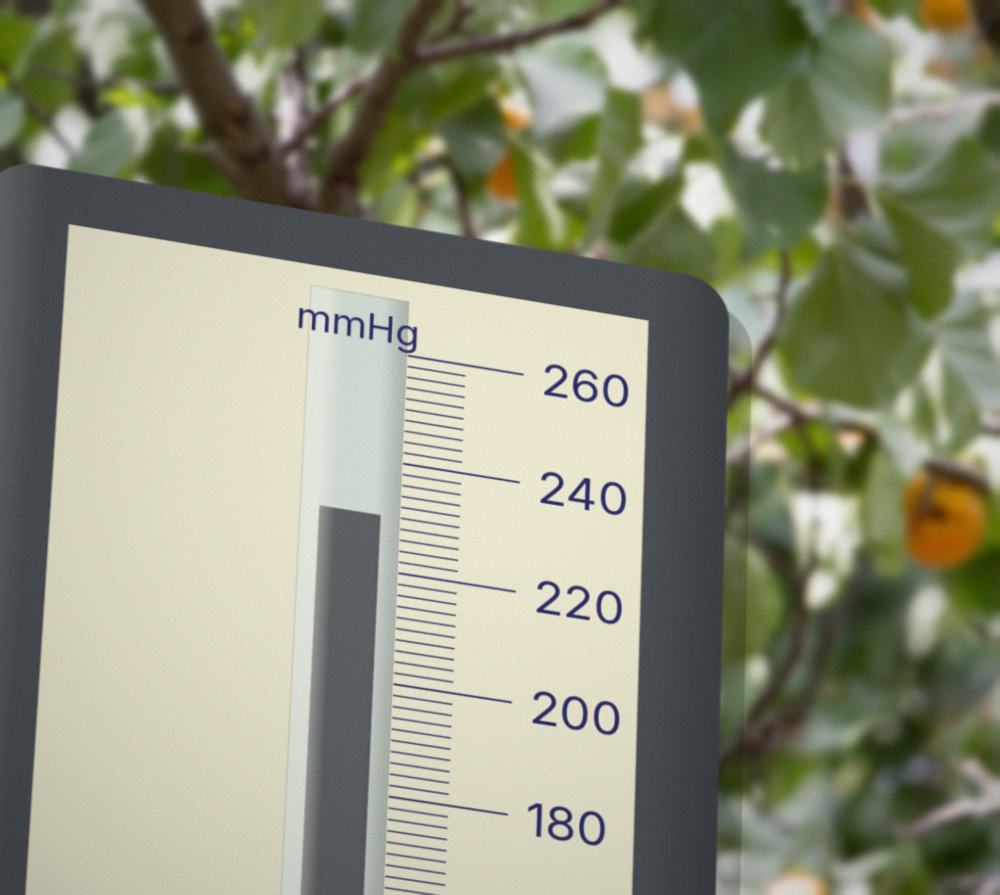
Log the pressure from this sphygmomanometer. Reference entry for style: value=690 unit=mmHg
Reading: value=230 unit=mmHg
